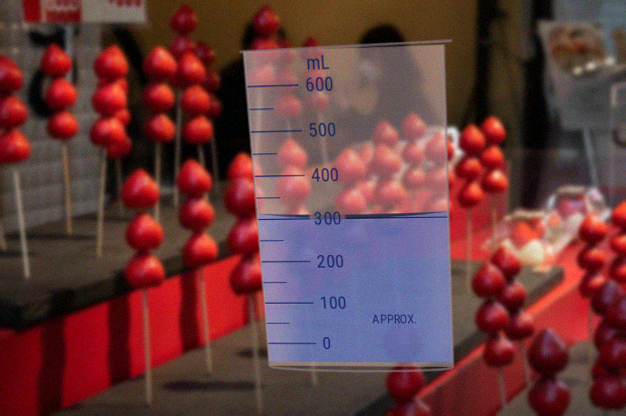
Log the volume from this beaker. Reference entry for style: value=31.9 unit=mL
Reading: value=300 unit=mL
